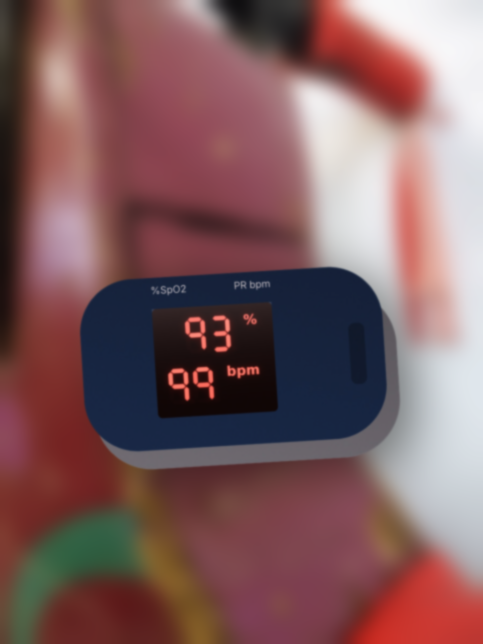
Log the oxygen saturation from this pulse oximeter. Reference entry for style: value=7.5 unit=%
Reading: value=93 unit=%
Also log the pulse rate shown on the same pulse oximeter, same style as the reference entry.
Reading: value=99 unit=bpm
